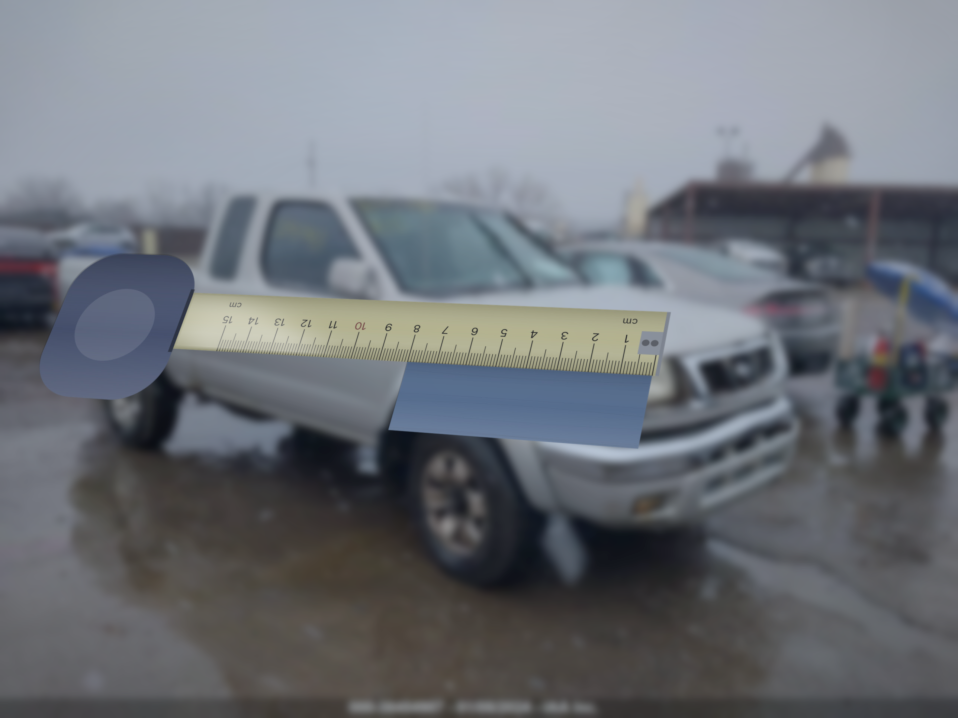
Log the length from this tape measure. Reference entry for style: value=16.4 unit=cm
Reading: value=8 unit=cm
